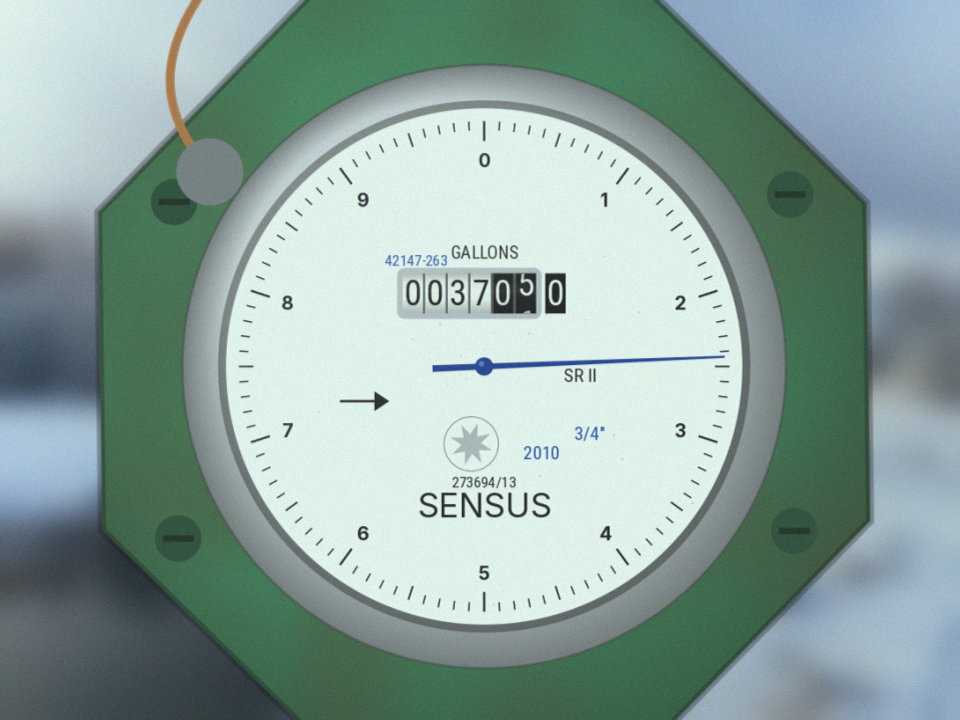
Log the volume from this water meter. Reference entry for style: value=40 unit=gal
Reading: value=37052.4 unit=gal
